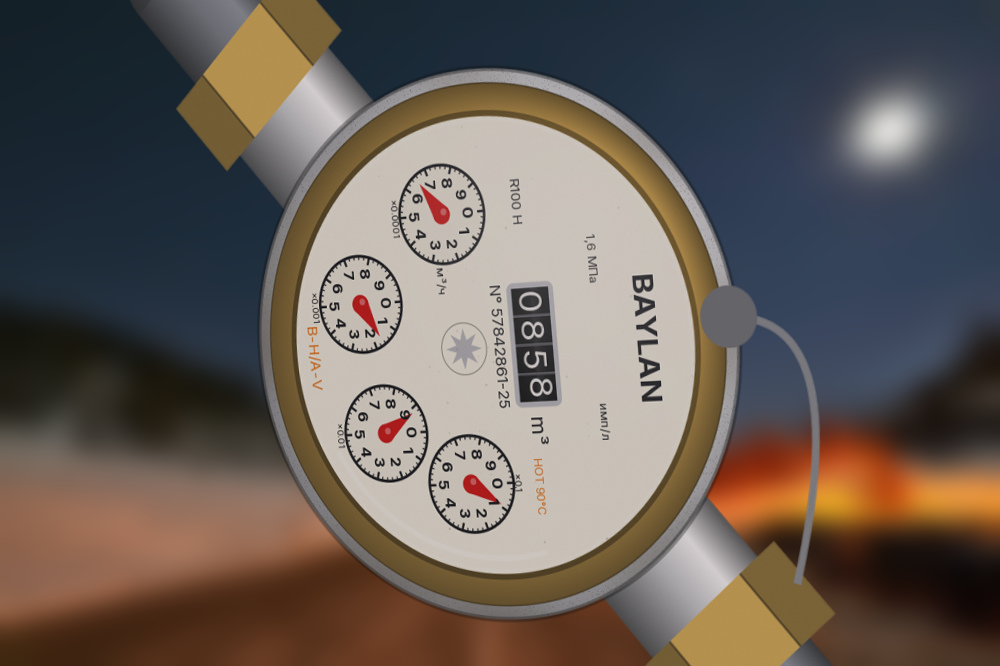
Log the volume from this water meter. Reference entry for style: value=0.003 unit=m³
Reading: value=858.0916 unit=m³
